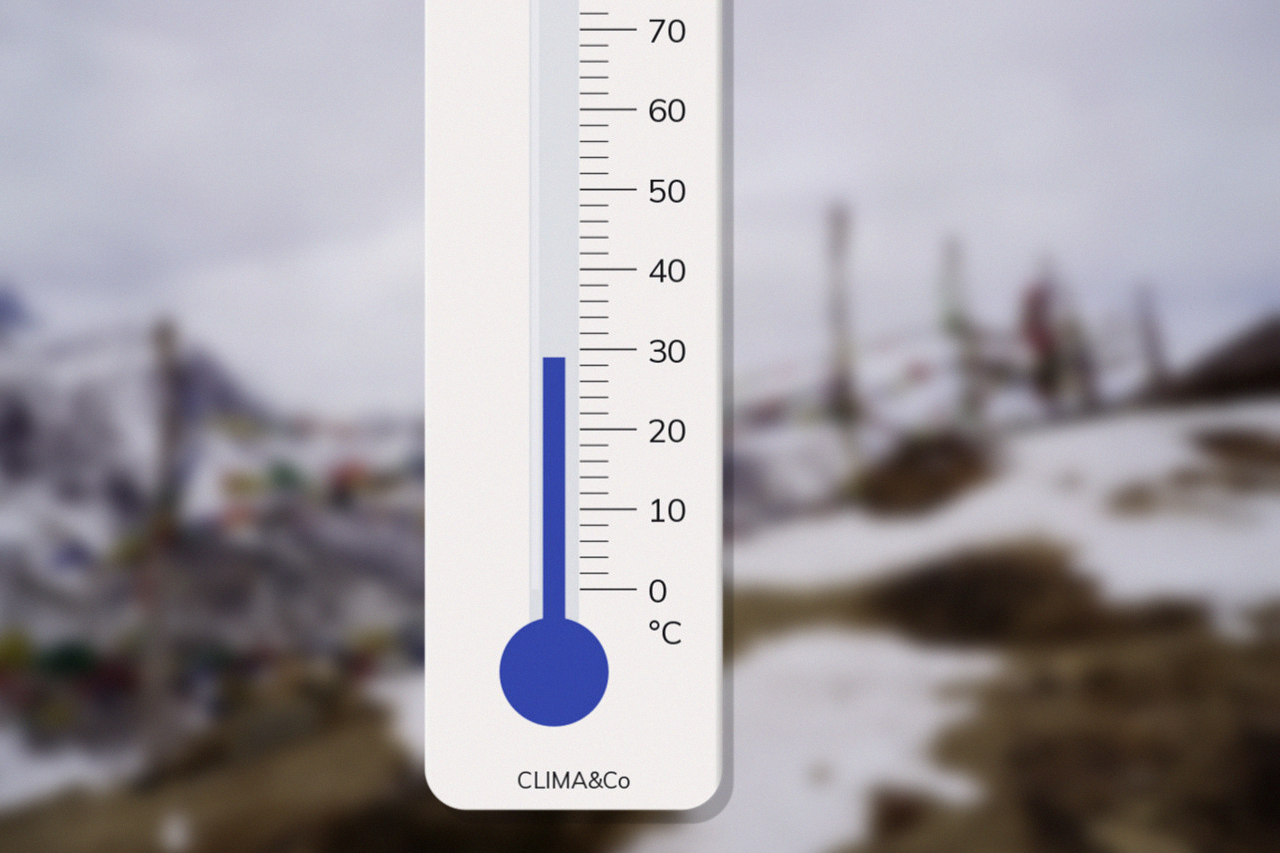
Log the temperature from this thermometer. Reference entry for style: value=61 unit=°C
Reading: value=29 unit=°C
